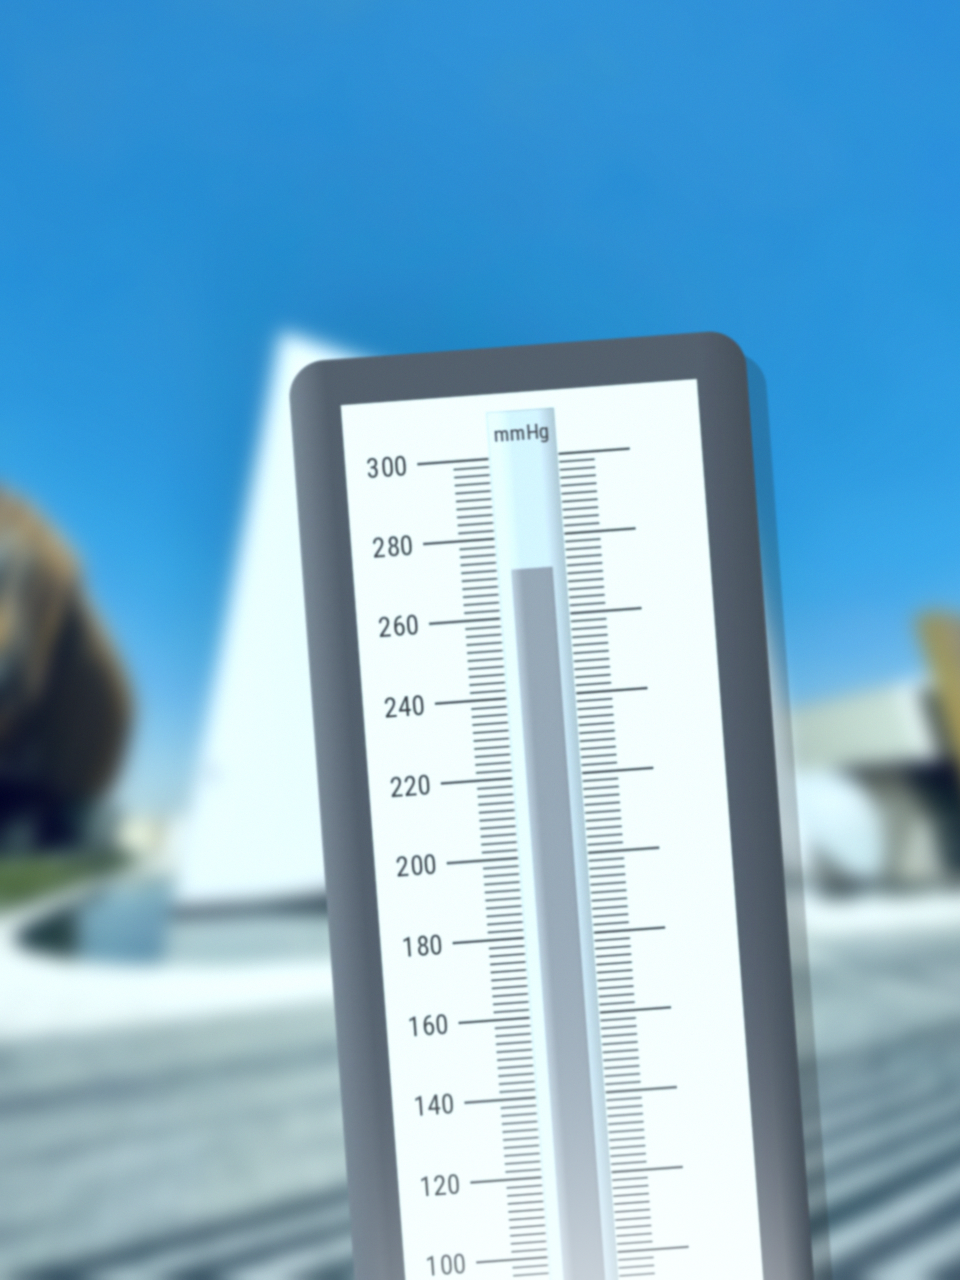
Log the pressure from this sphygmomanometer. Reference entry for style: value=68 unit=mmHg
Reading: value=272 unit=mmHg
